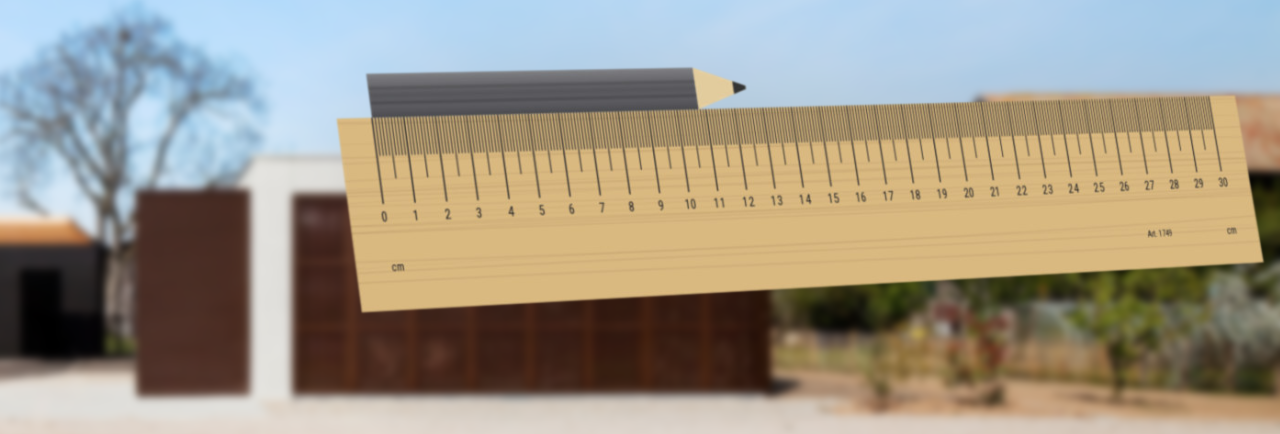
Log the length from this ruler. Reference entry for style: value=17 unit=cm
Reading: value=12.5 unit=cm
